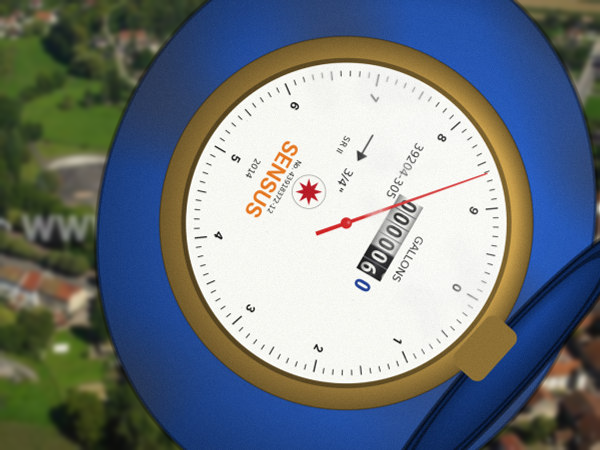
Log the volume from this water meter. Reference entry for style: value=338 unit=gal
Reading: value=58.6 unit=gal
